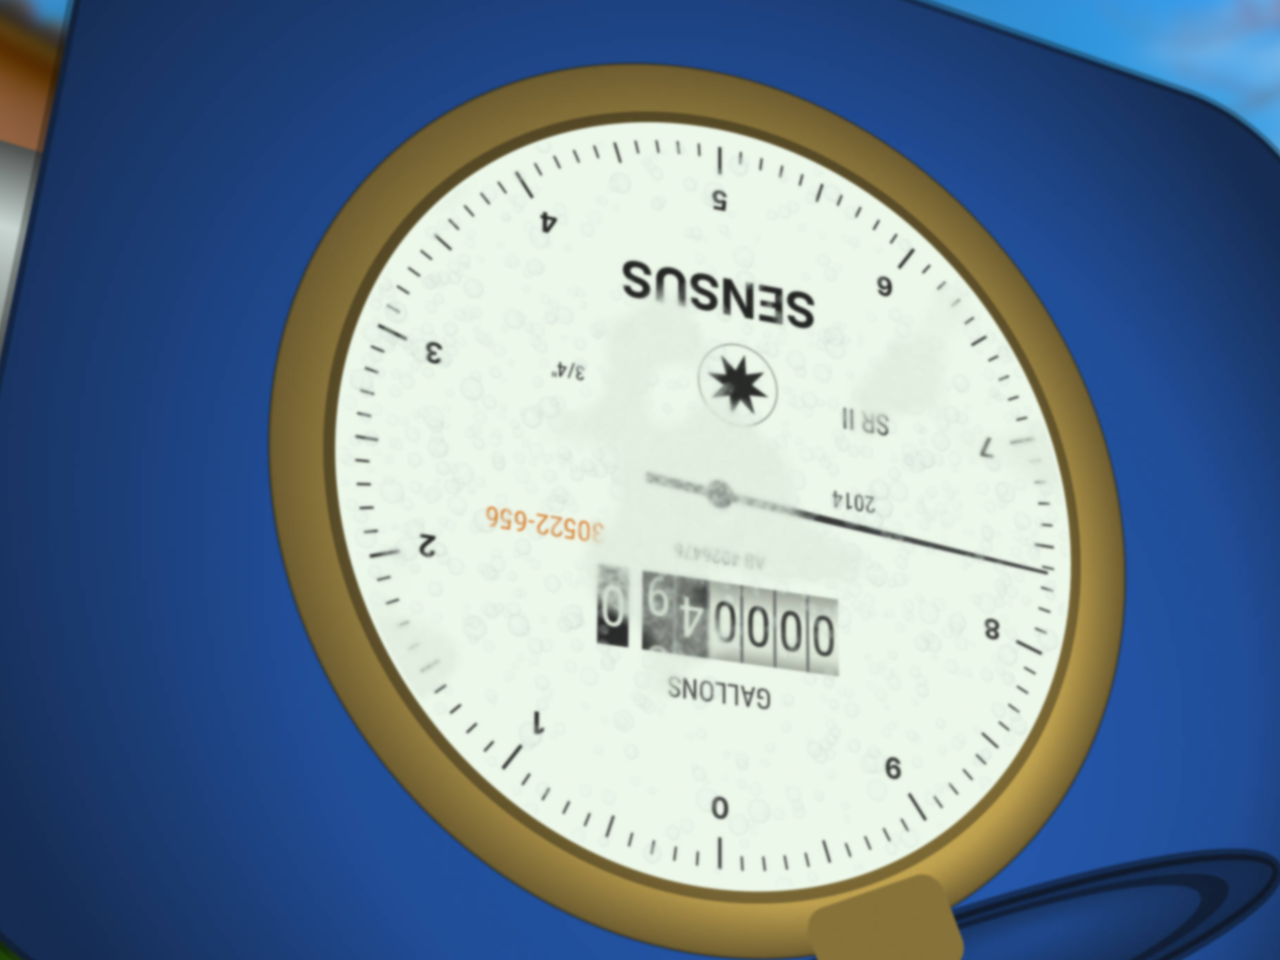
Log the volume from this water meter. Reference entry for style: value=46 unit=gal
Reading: value=487.6 unit=gal
